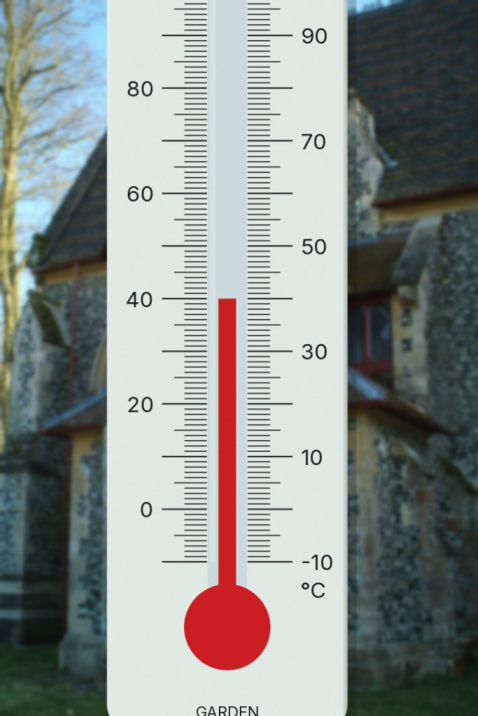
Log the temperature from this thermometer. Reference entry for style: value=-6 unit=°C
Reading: value=40 unit=°C
